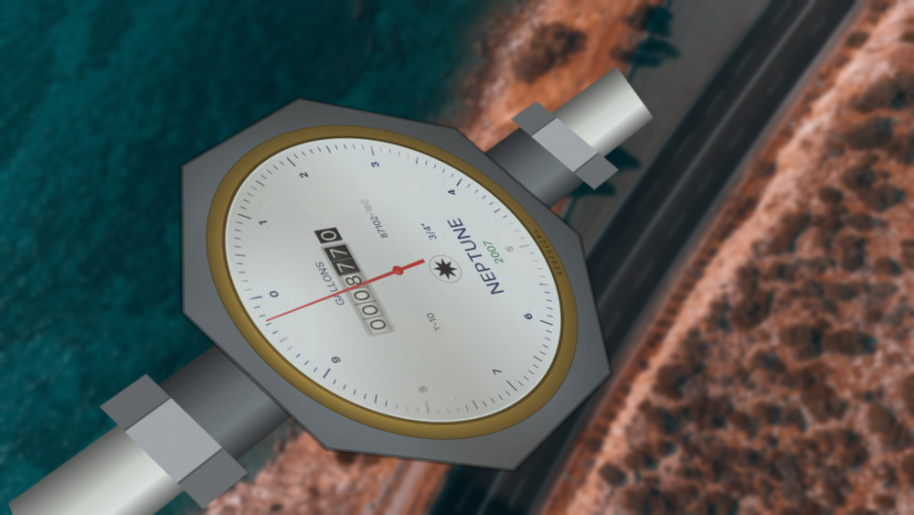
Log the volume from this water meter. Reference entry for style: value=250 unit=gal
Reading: value=8769.7 unit=gal
